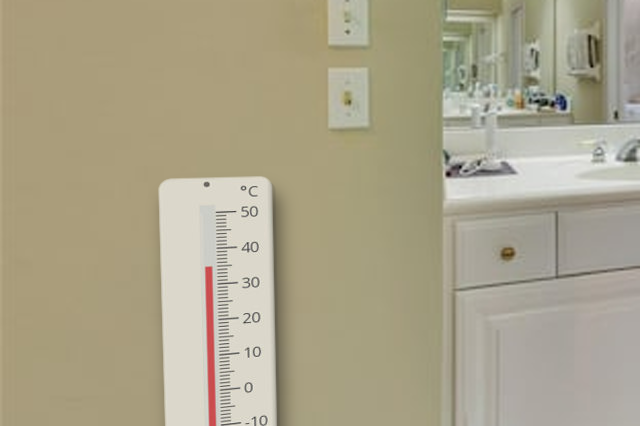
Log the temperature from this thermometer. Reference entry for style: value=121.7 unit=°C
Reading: value=35 unit=°C
